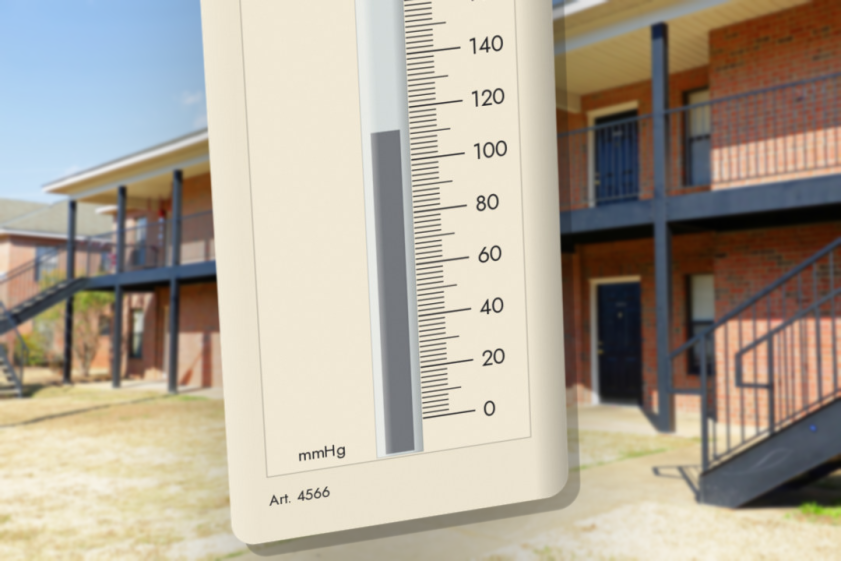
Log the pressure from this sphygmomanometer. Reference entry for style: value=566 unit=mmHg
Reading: value=112 unit=mmHg
